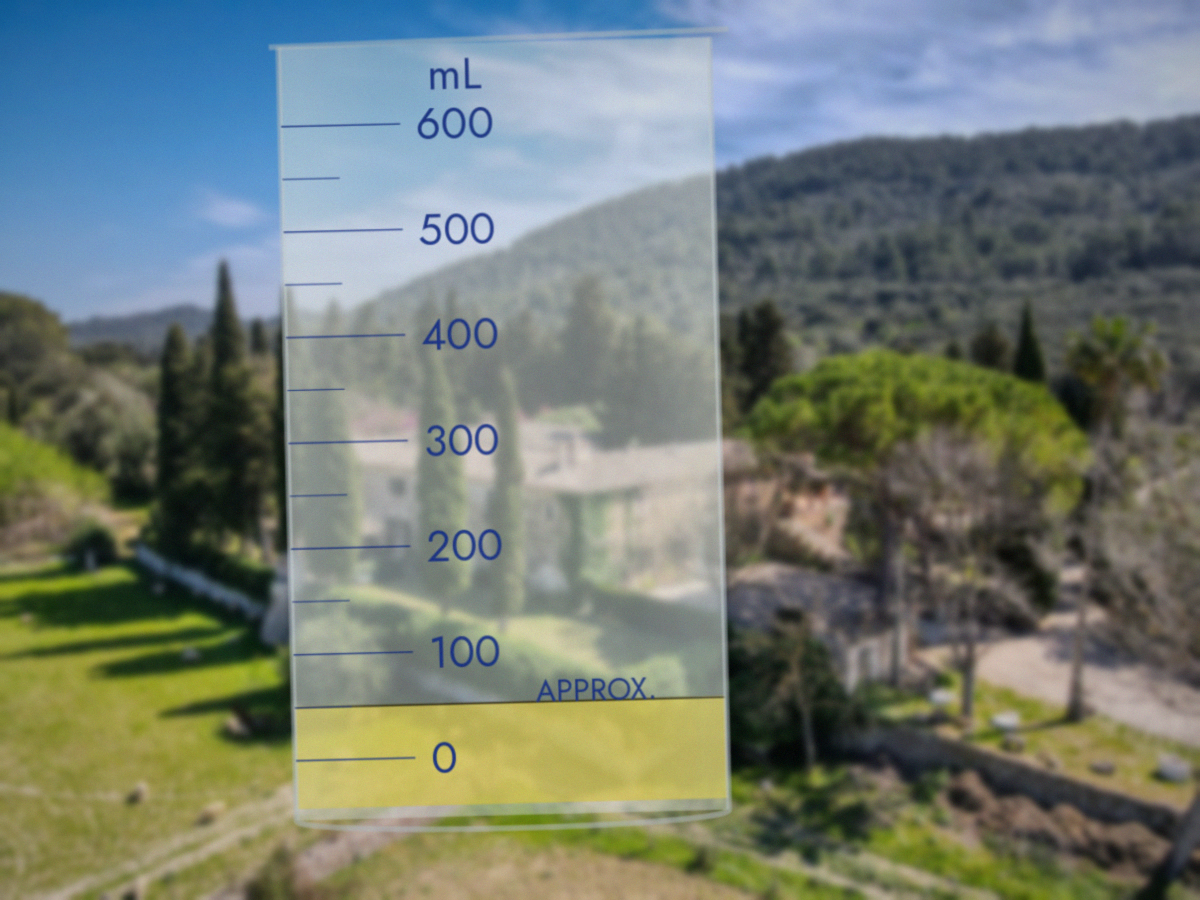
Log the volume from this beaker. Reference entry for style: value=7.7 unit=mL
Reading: value=50 unit=mL
